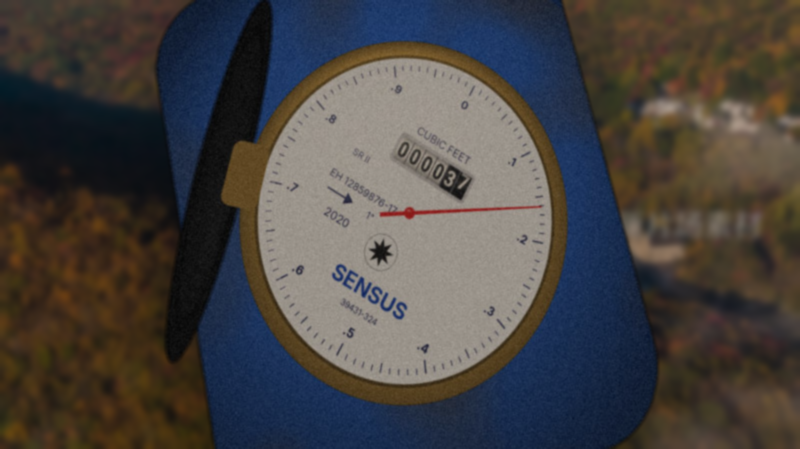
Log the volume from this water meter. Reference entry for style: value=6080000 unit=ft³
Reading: value=37.16 unit=ft³
